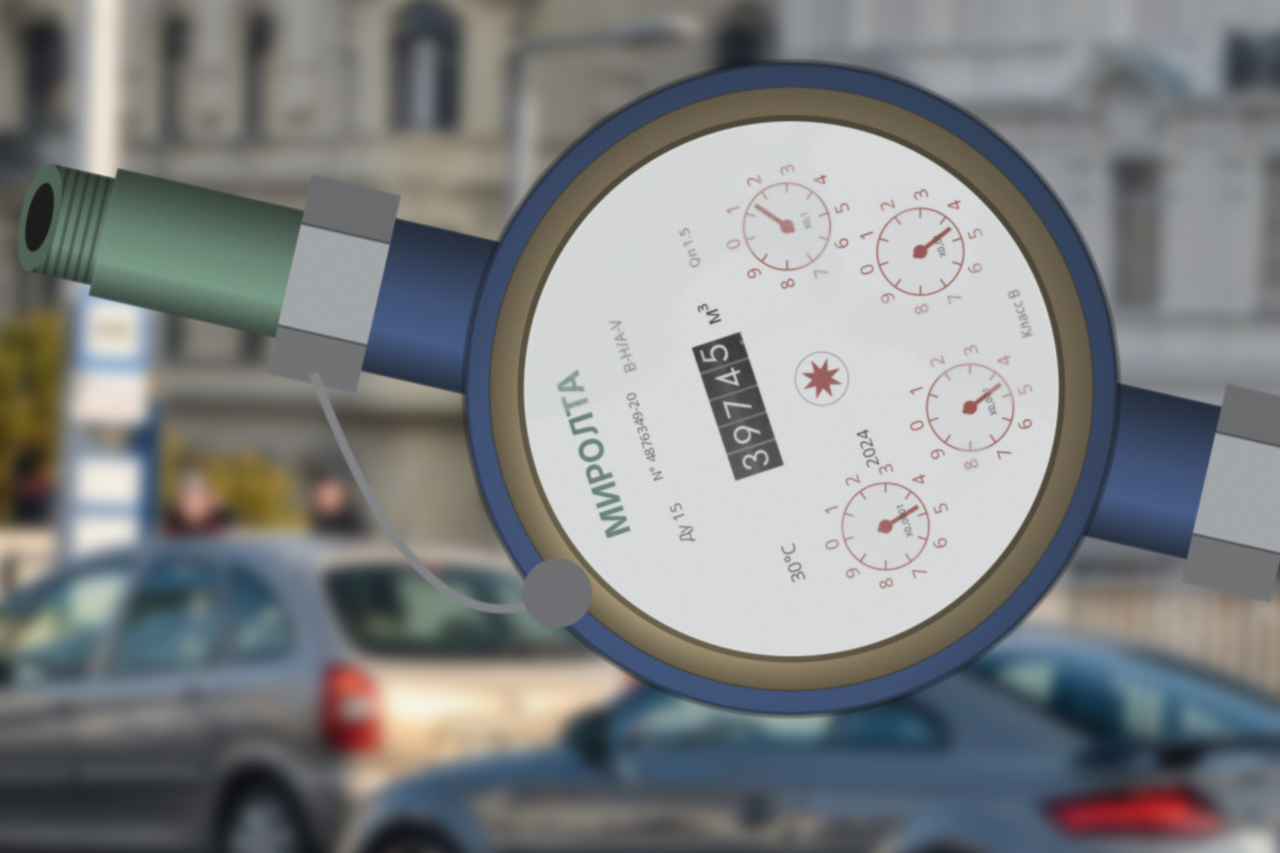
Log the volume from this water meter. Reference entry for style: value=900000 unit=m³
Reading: value=39745.1444 unit=m³
